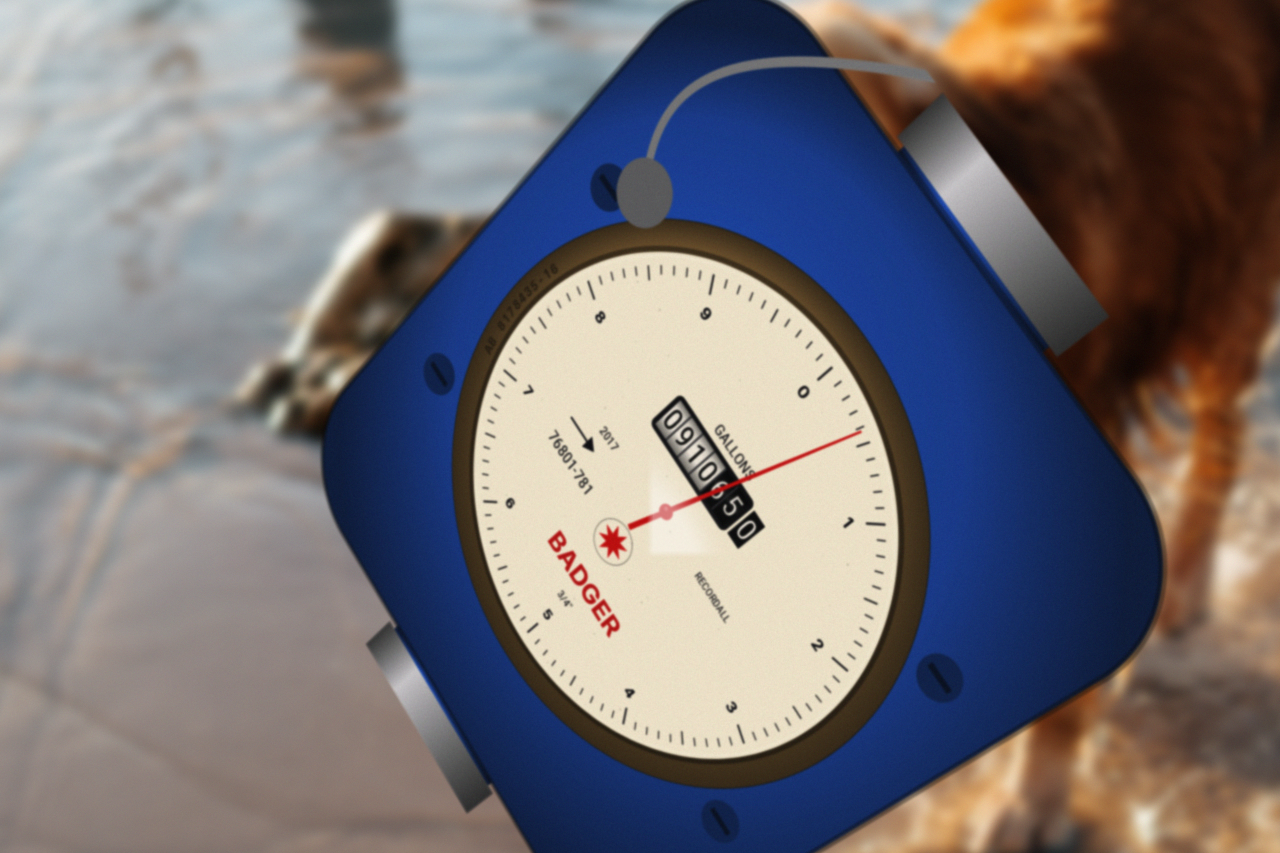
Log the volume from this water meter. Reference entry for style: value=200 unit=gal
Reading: value=910650.4 unit=gal
